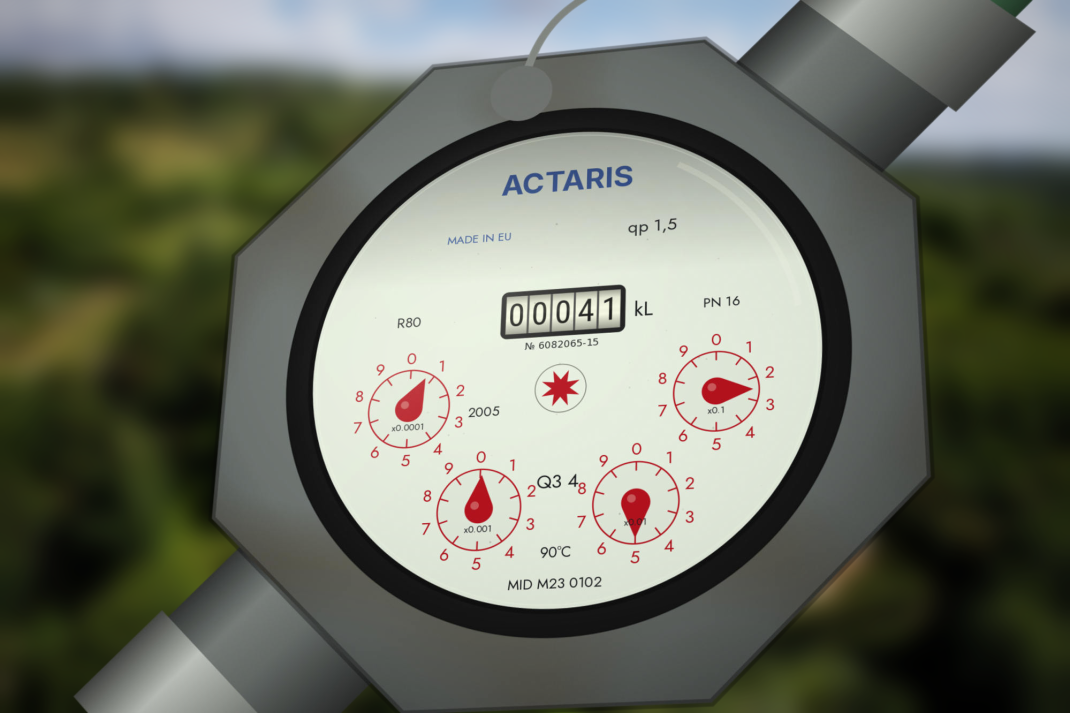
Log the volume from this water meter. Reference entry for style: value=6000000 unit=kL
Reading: value=41.2500 unit=kL
